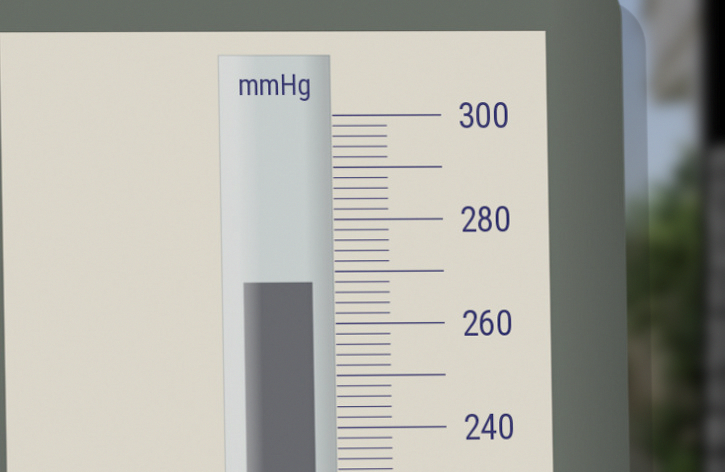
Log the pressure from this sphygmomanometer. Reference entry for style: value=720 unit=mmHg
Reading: value=268 unit=mmHg
